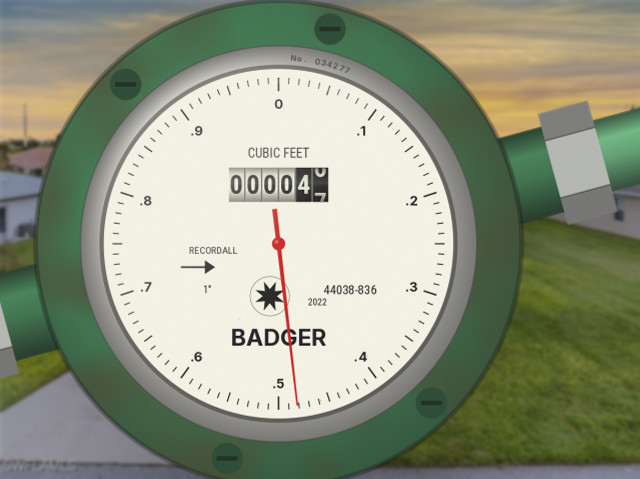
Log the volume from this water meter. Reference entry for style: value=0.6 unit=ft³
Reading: value=46.48 unit=ft³
